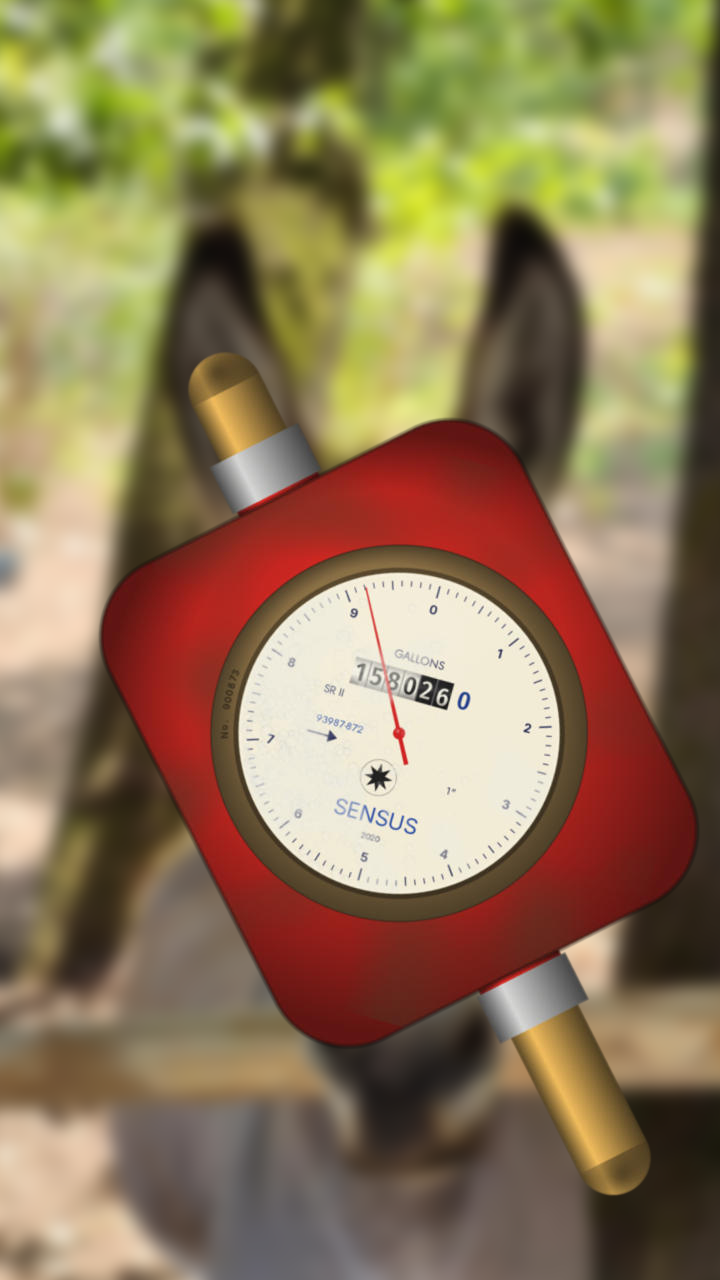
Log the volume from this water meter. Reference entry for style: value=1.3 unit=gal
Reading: value=1580259.2 unit=gal
